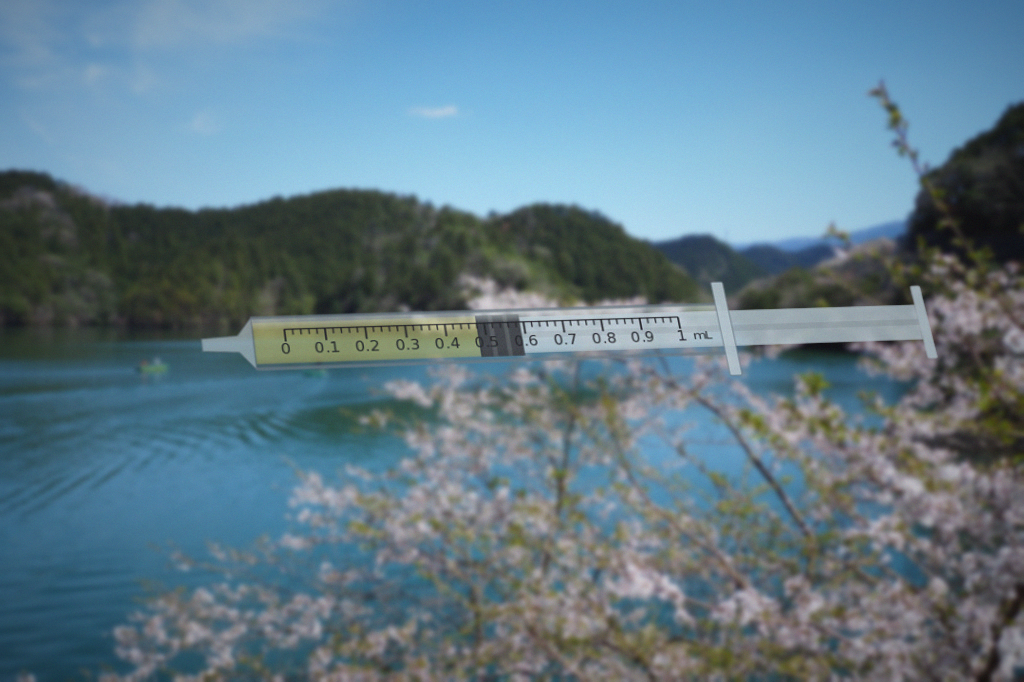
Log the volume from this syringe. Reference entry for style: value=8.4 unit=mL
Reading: value=0.48 unit=mL
